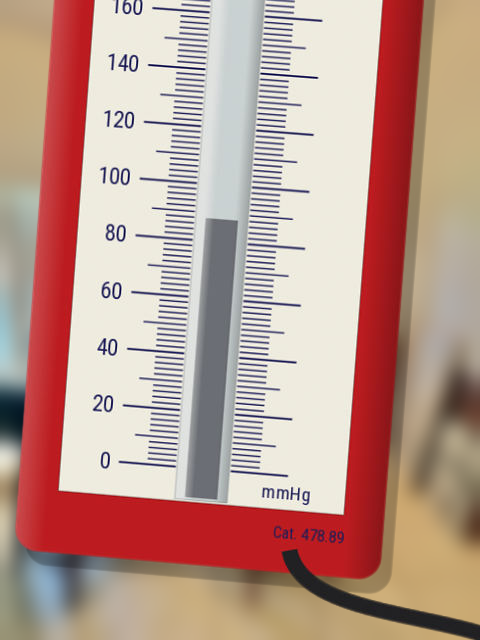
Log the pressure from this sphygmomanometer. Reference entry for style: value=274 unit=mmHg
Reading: value=88 unit=mmHg
